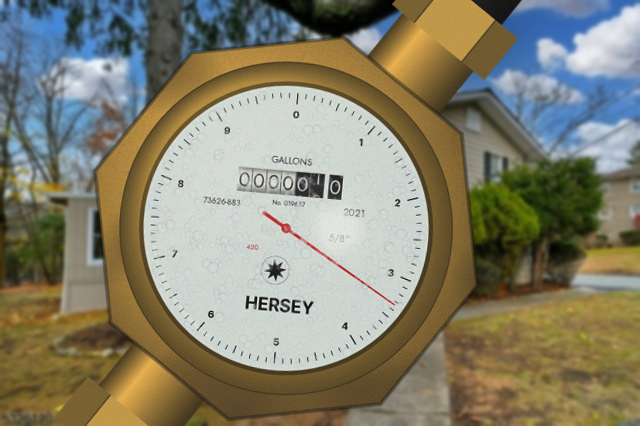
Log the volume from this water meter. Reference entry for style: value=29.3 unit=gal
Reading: value=13.3 unit=gal
